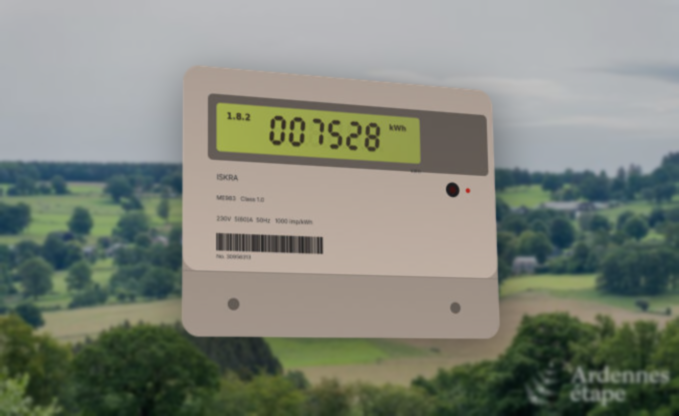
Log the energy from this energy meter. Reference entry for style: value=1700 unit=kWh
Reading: value=7528 unit=kWh
